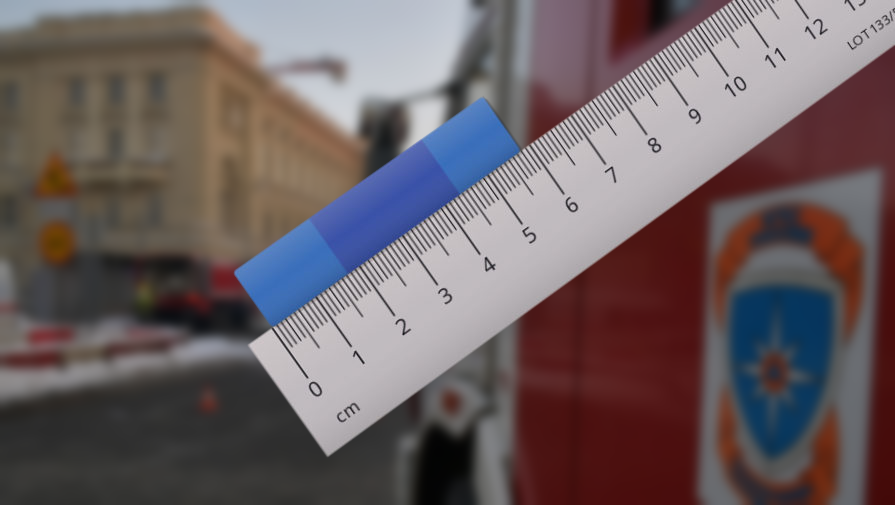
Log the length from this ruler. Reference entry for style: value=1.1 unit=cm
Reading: value=5.8 unit=cm
